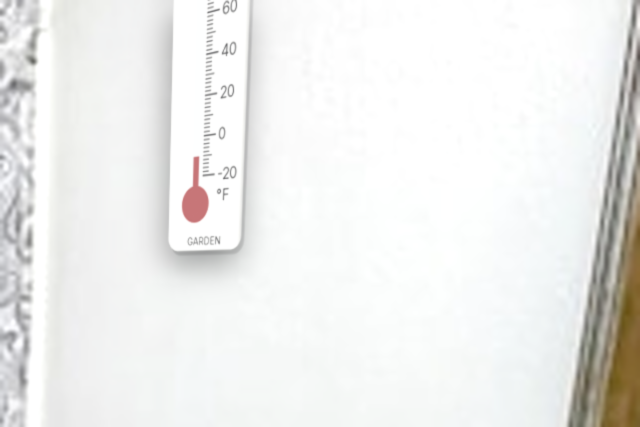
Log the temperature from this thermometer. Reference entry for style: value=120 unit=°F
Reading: value=-10 unit=°F
